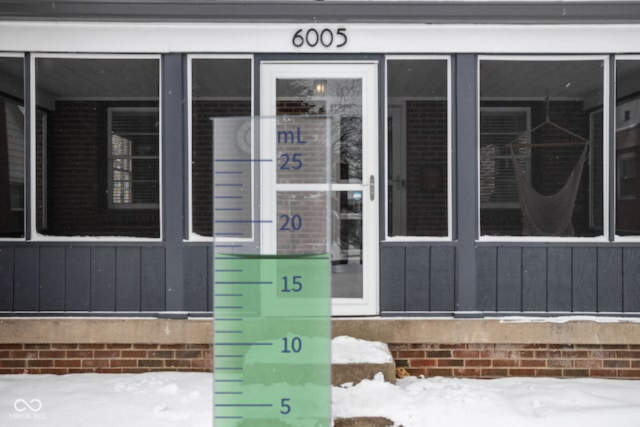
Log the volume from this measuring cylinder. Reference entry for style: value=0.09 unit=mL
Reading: value=17 unit=mL
